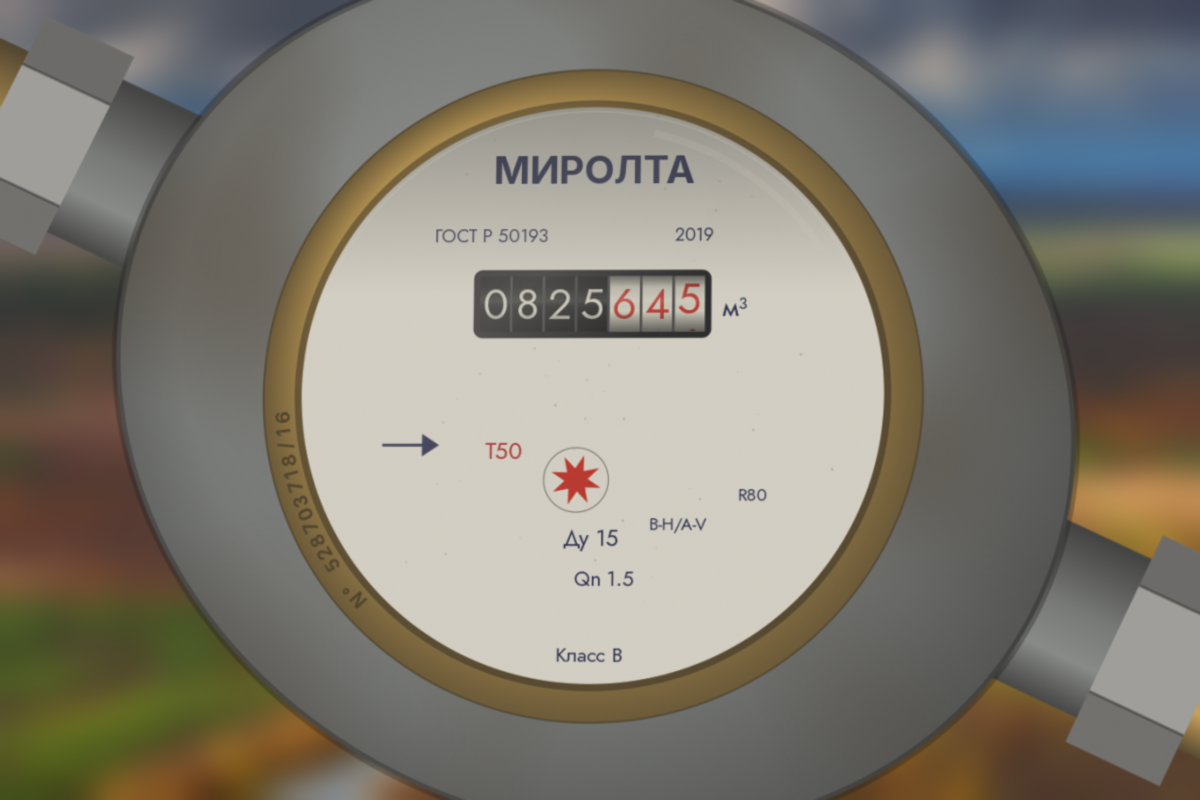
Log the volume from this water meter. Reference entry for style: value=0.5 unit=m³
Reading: value=825.645 unit=m³
